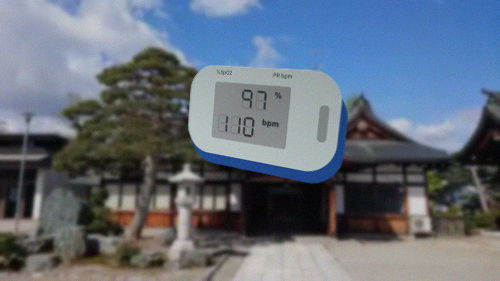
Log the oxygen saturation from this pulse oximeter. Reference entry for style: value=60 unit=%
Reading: value=97 unit=%
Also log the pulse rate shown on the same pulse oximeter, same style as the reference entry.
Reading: value=110 unit=bpm
